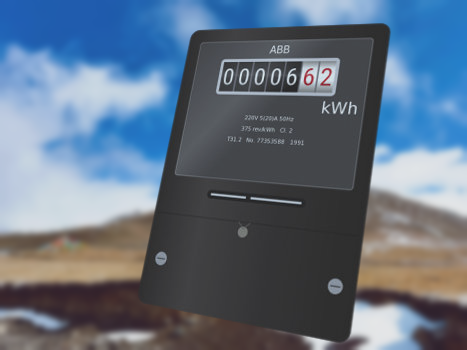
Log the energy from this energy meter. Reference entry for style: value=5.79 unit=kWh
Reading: value=6.62 unit=kWh
